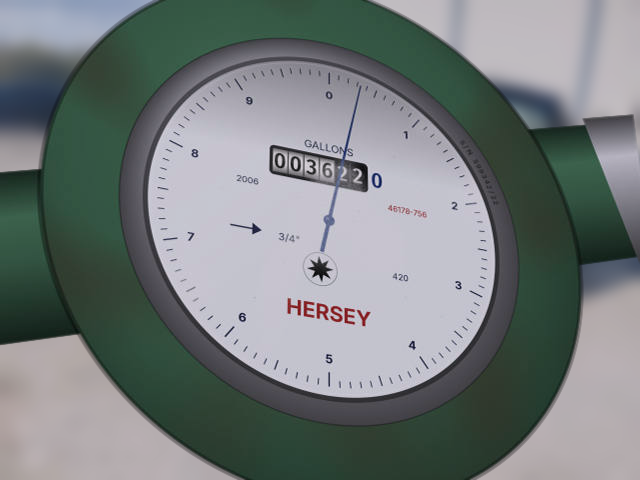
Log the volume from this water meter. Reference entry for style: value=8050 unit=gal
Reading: value=36220.3 unit=gal
